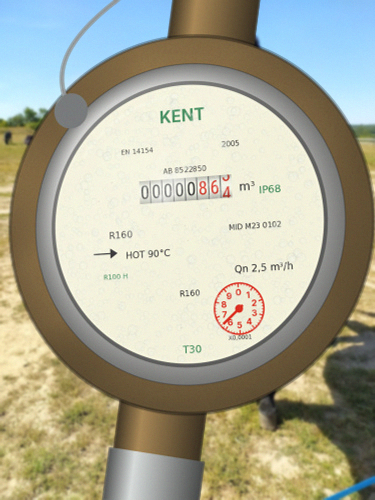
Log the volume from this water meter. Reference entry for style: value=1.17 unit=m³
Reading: value=0.8636 unit=m³
